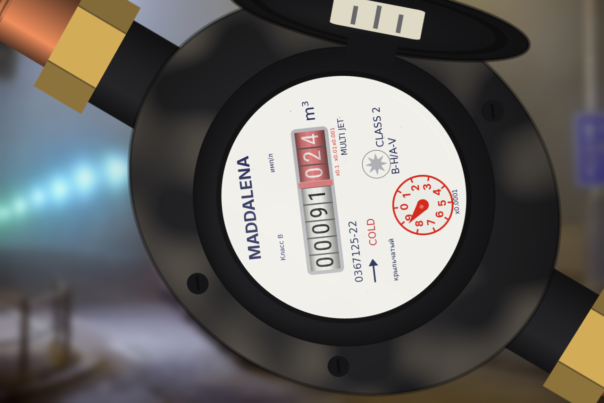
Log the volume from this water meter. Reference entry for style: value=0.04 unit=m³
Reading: value=91.0248 unit=m³
